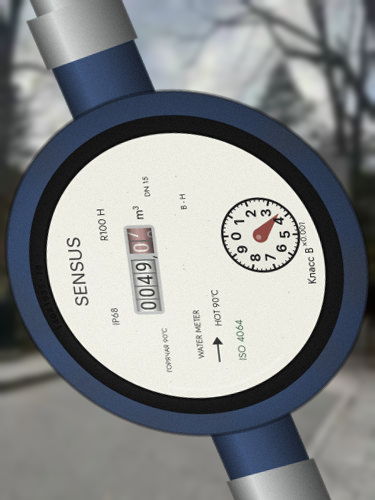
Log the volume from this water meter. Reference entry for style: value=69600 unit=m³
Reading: value=49.073 unit=m³
